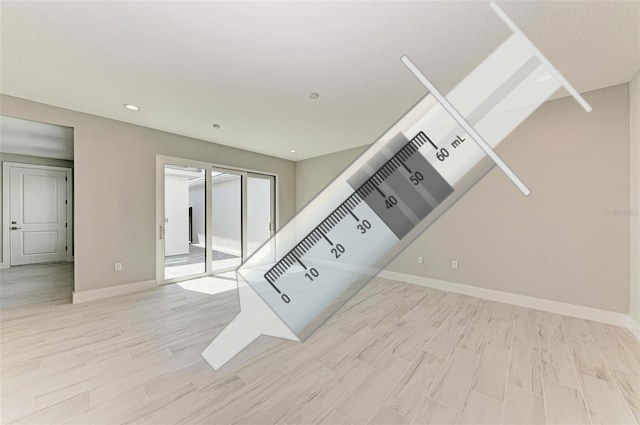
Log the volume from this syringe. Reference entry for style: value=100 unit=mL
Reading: value=35 unit=mL
